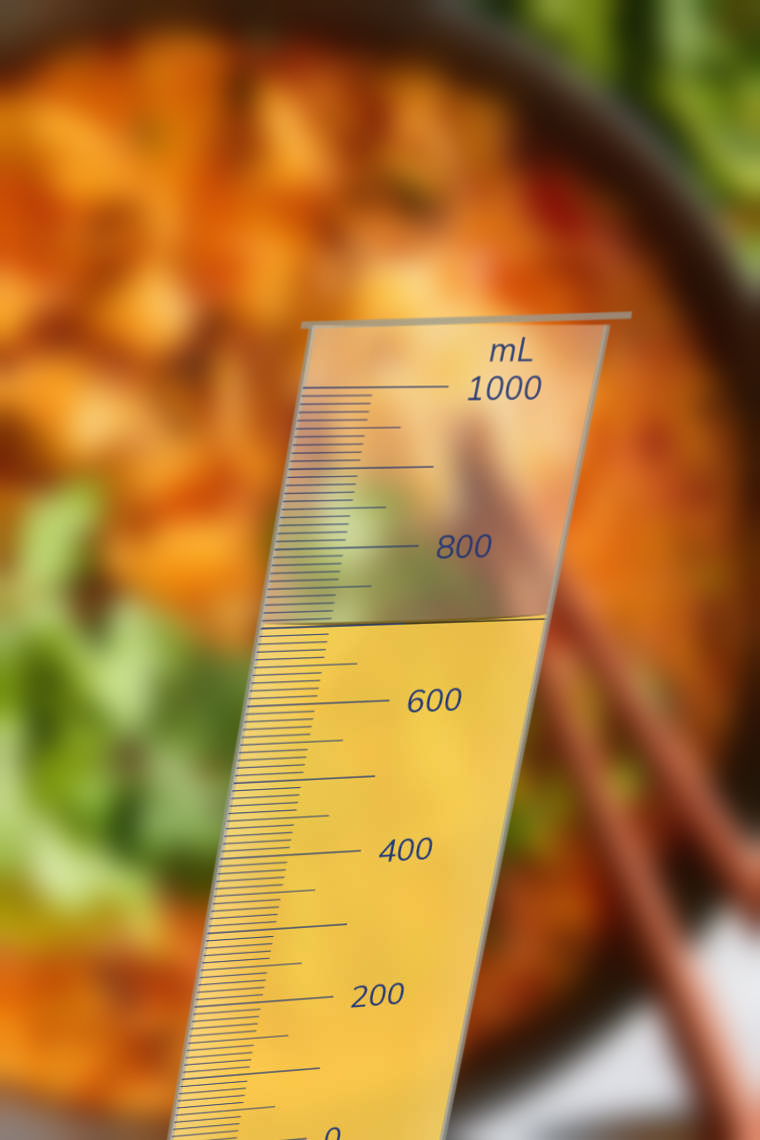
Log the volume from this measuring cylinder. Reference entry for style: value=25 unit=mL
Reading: value=700 unit=mL
